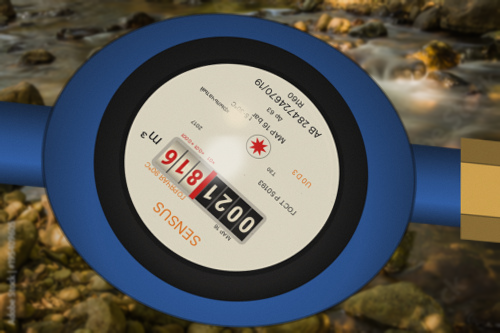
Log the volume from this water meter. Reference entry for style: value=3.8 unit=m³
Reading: value=21.816 unit=m³
